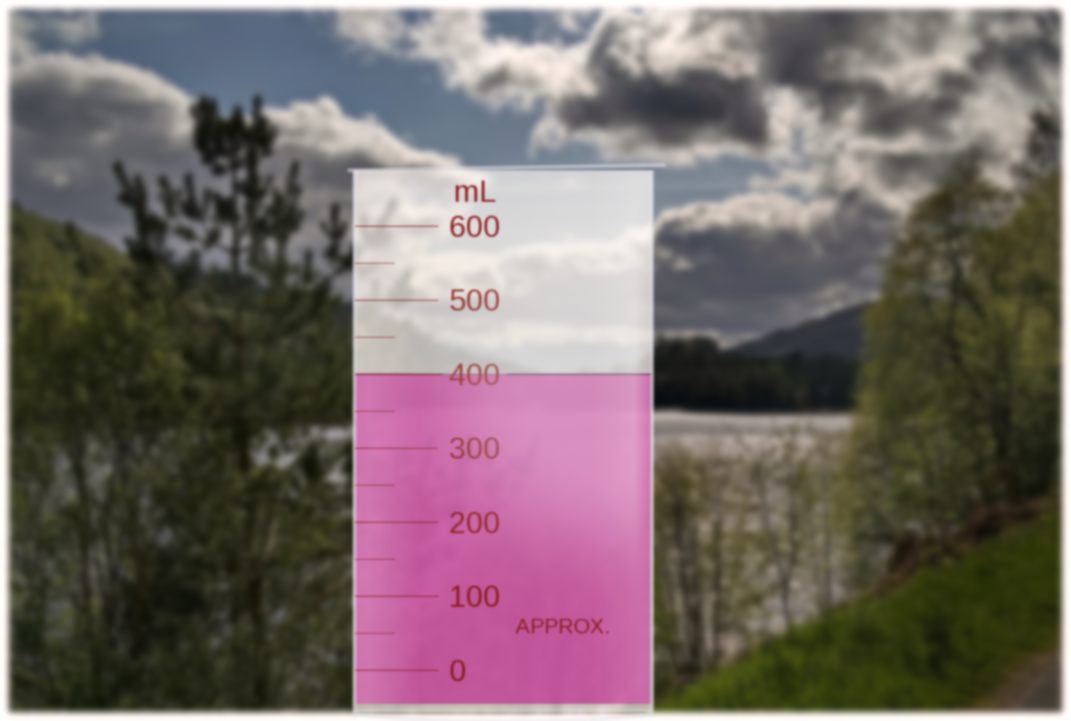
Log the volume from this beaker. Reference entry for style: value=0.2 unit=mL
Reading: value=400 unit=mL
